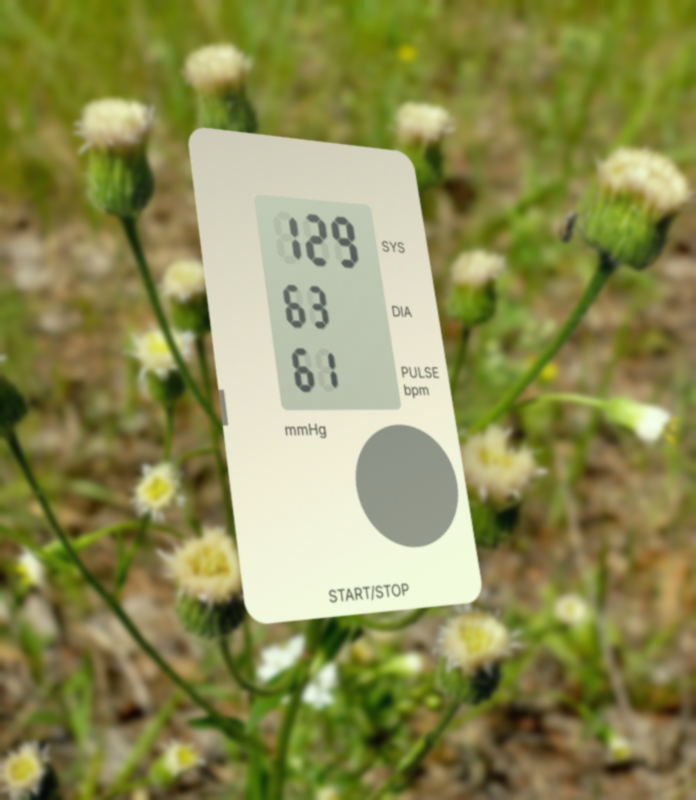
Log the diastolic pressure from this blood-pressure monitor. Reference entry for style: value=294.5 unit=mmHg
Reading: value=63 unit=mmHg
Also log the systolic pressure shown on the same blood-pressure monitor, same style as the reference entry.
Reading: value=129 unit=mmHg
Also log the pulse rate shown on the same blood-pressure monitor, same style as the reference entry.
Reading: value=61 unit=bpm
